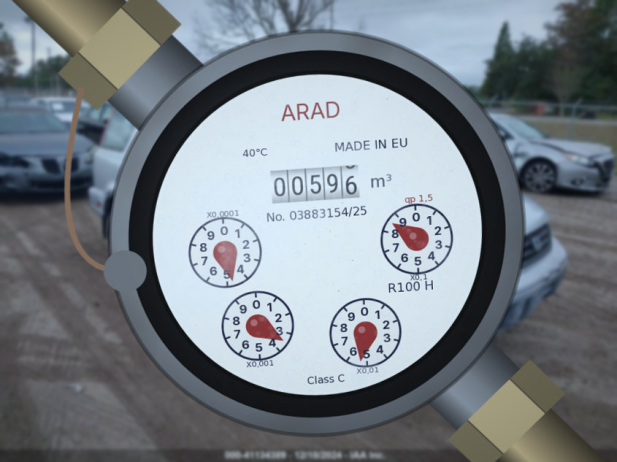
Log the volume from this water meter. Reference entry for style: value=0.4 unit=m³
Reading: value=595.8534 unit=m³
